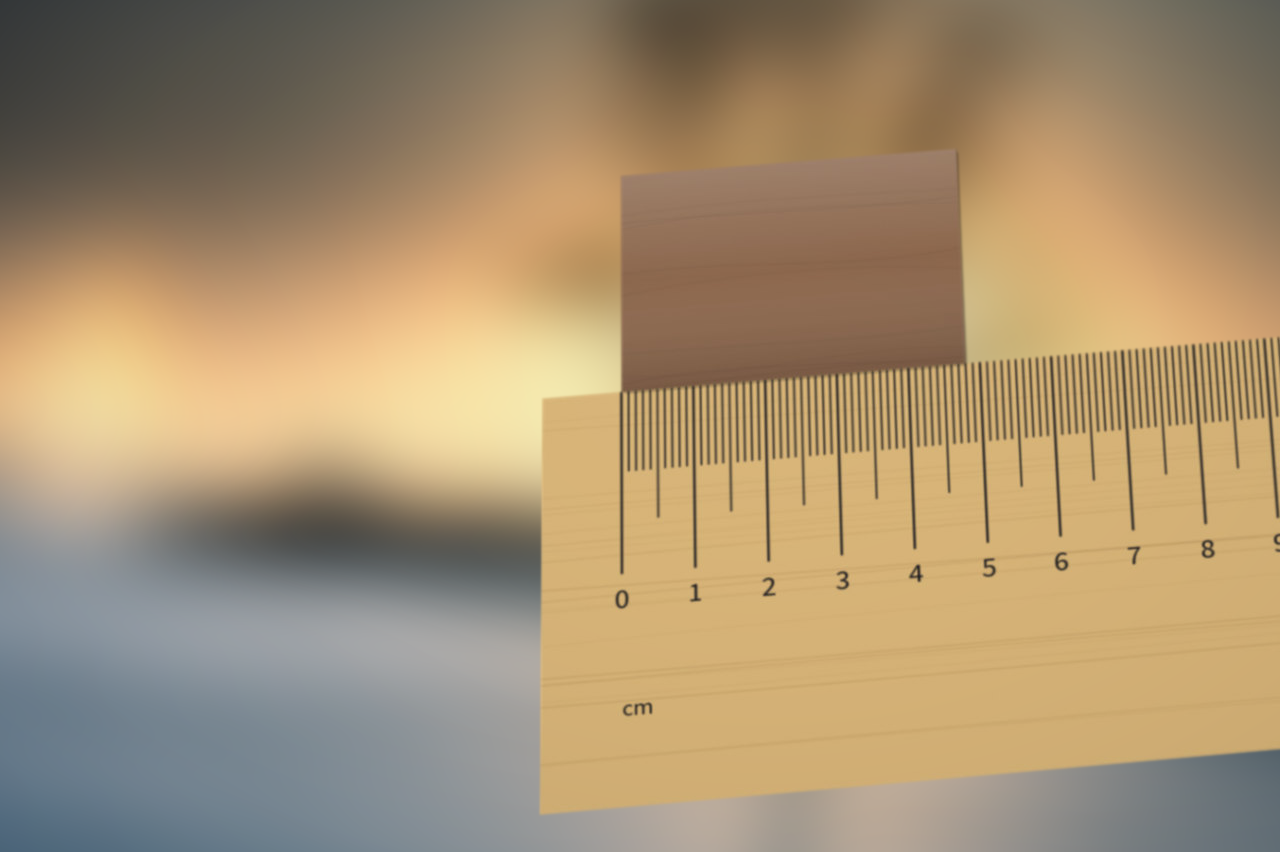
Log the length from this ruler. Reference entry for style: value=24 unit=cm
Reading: value=4.8 unit=cm
